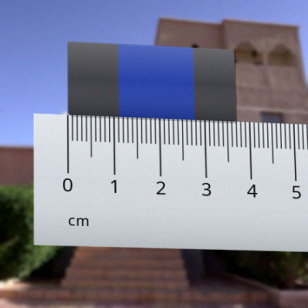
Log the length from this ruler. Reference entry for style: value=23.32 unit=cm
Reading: value=3.7 unit=cm
